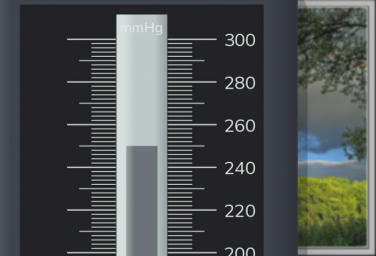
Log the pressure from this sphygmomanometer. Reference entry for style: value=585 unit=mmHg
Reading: value=250 unit=mmHg
